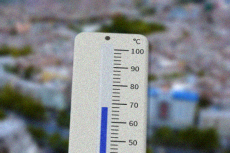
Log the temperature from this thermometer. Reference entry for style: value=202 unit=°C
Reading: value=68 unit=°C
